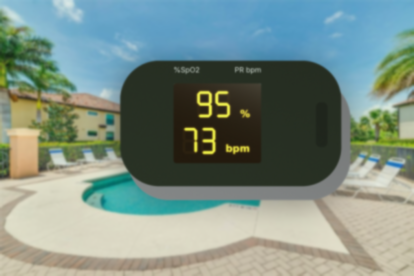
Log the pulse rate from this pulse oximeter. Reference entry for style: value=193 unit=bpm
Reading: value=73 unit=bpm
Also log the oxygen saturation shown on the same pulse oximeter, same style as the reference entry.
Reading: value=95 unit=%
